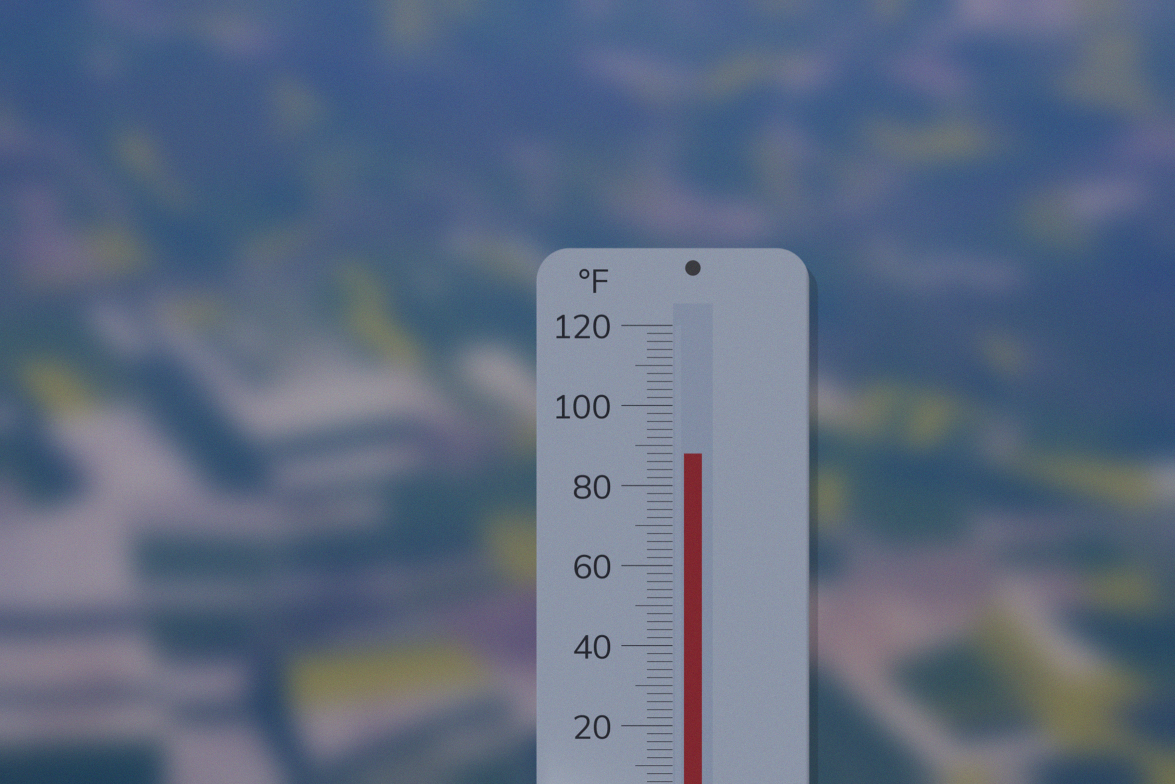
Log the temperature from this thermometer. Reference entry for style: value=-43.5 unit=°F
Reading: value=88 unit=°F
